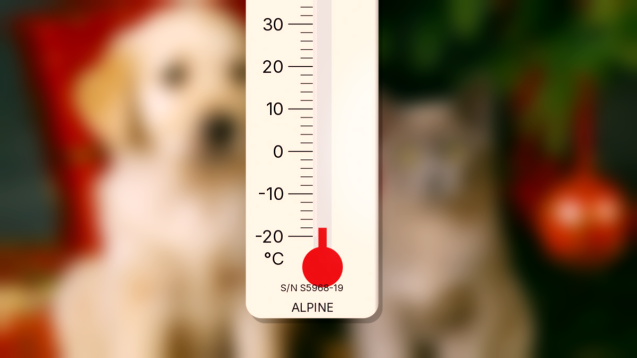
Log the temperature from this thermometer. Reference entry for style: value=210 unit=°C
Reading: value=-18 unit=°C
